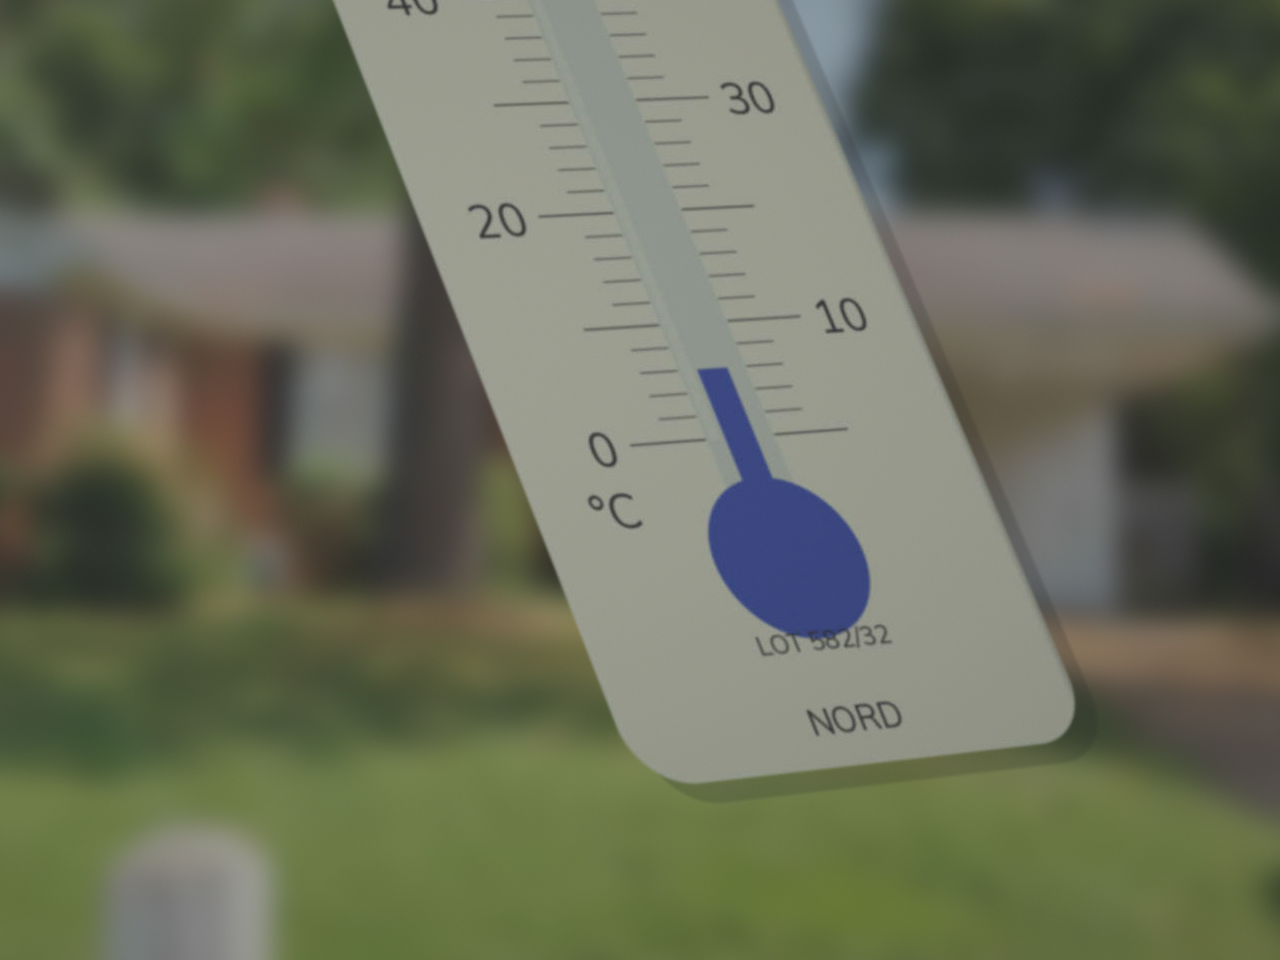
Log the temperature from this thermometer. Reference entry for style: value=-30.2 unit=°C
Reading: value=6 unit=°C
